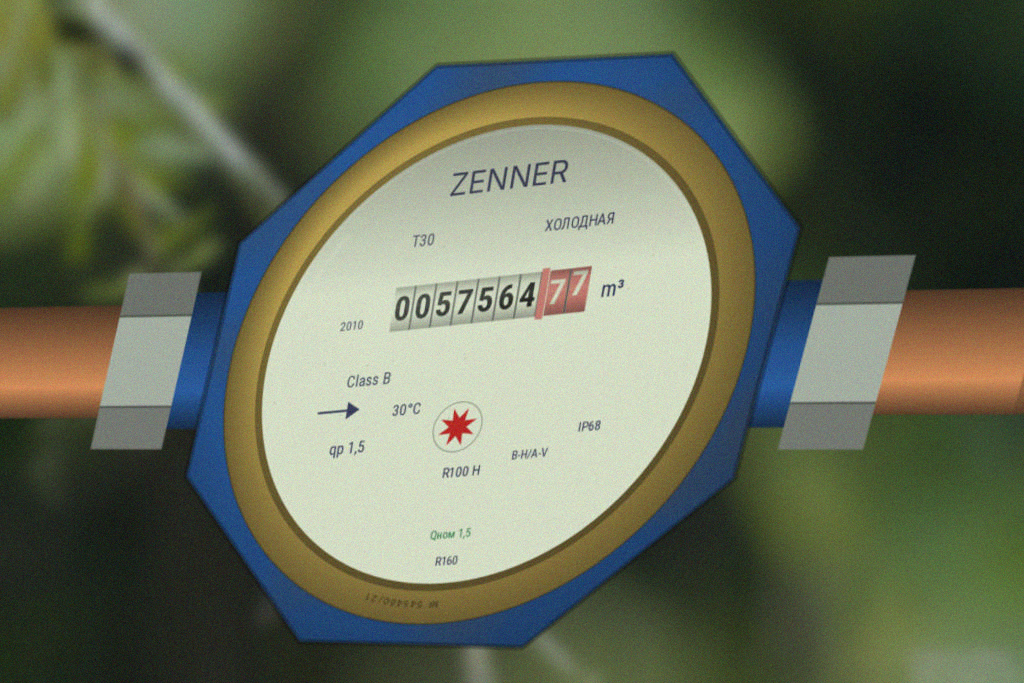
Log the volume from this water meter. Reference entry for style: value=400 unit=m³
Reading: value=57564.77 unit=m³
